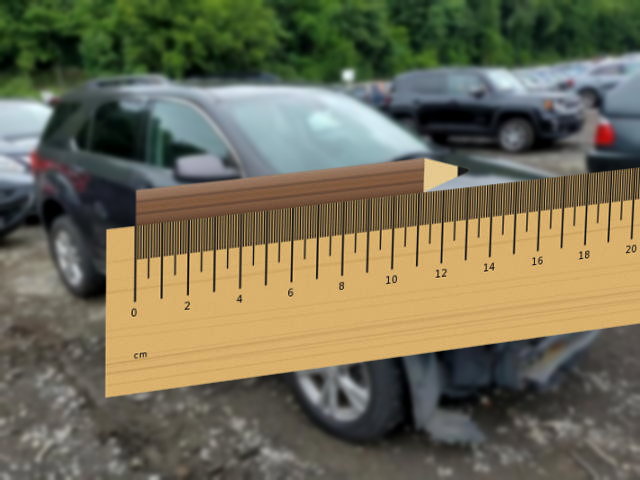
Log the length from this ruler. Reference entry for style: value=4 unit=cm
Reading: value=13 unit=cm
